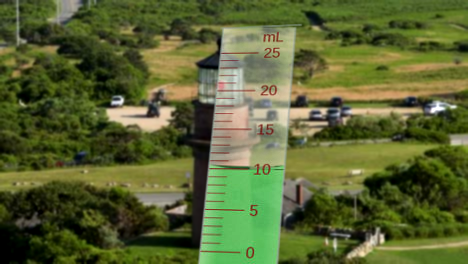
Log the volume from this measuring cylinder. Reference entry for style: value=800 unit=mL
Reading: value=10 unit=mL
